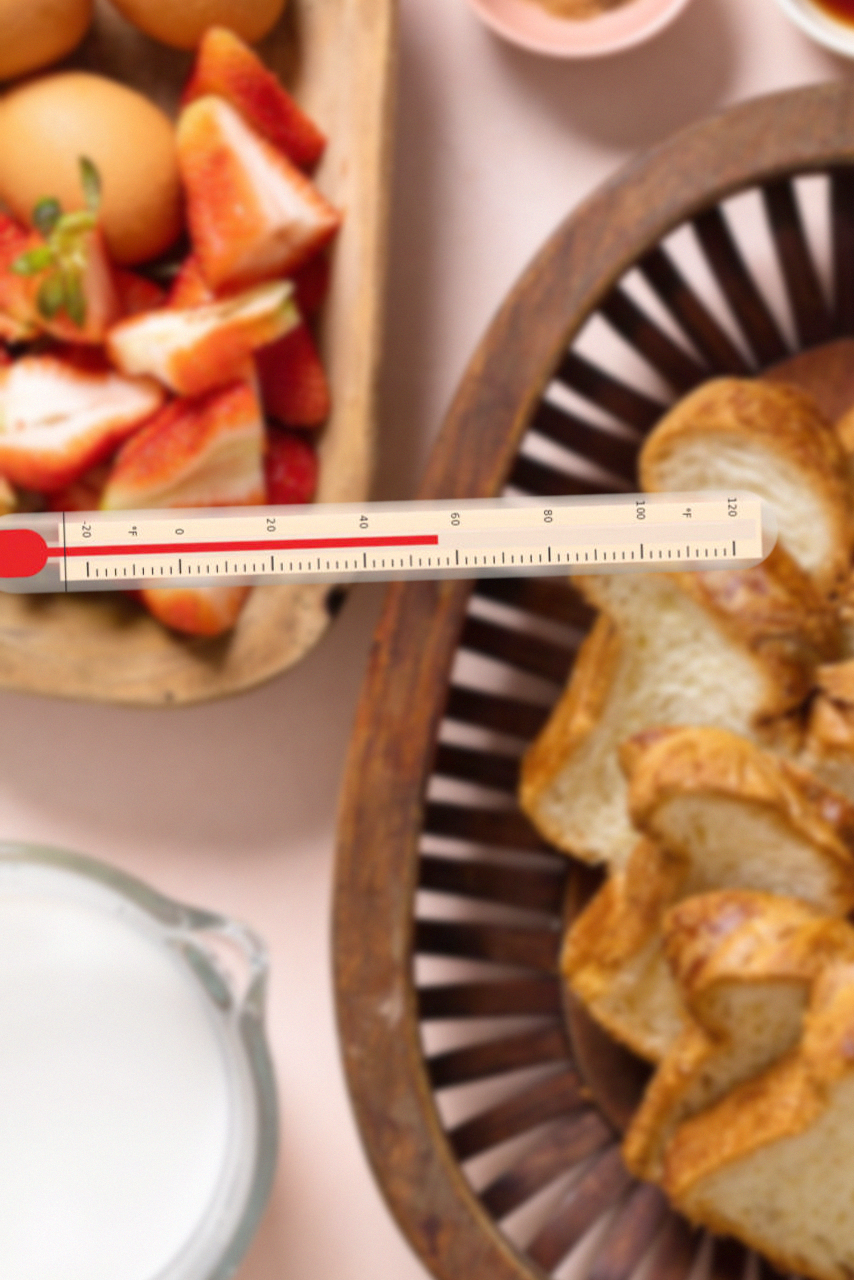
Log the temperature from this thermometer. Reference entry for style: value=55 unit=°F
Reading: value=56 unit=°F
